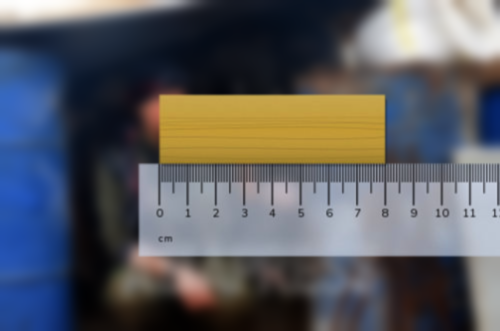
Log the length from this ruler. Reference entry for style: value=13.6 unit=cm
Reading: value=8 unit=cm
